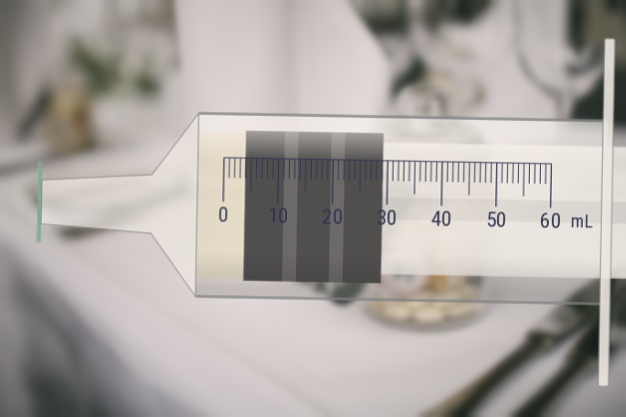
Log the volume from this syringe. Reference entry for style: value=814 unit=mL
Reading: value=4 unit=mL
